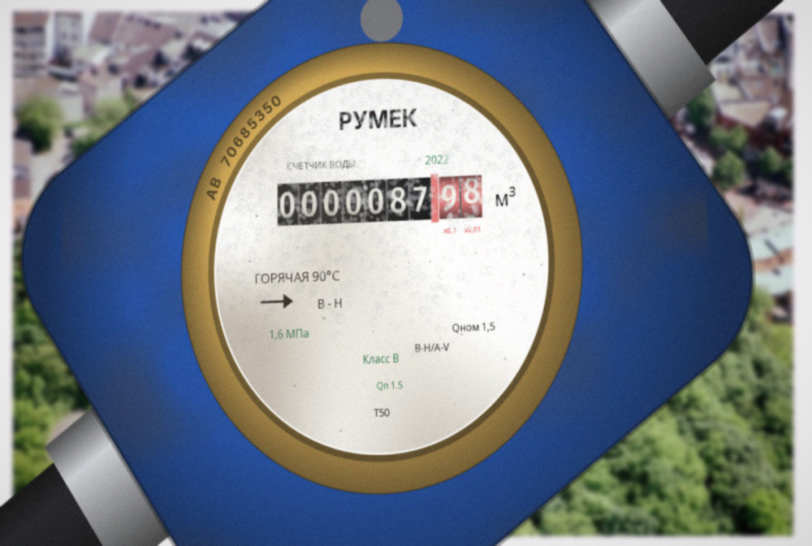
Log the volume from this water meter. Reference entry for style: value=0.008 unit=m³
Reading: value=87.98 unit=m³
